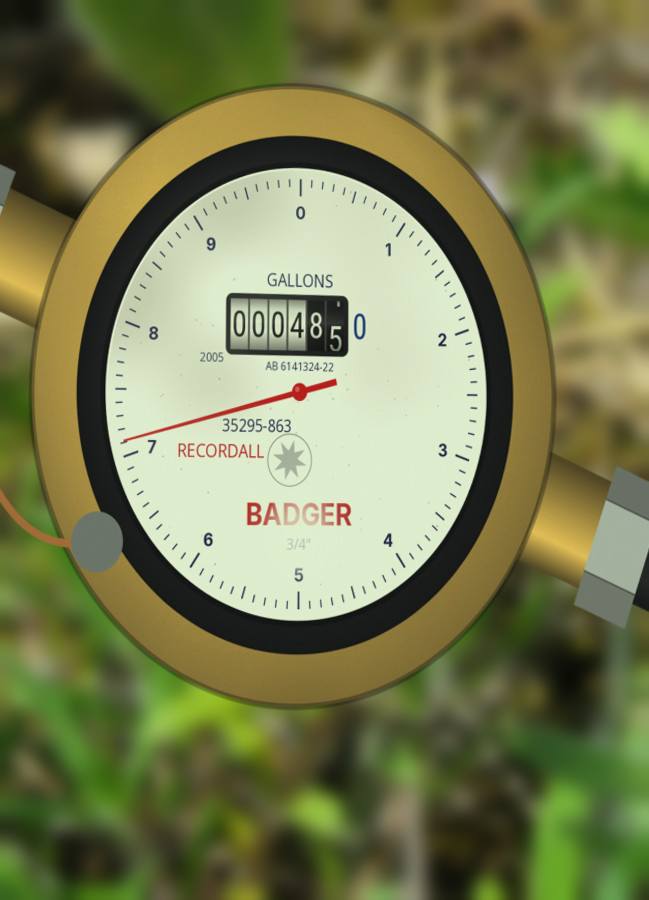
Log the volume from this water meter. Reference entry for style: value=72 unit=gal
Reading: value=4847.1 unit=gal
